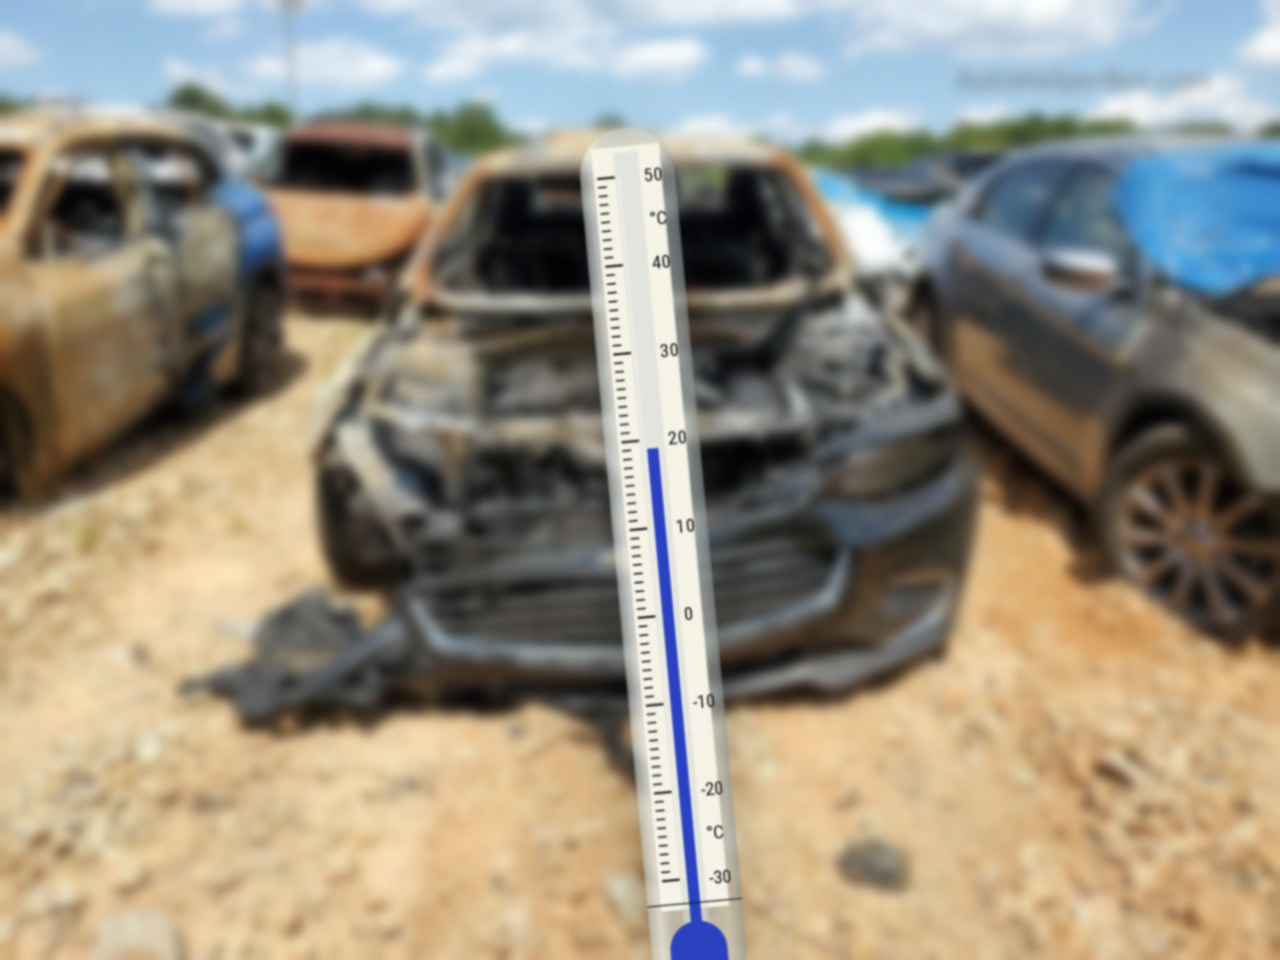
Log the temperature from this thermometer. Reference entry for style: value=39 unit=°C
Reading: value=19 unit=°C
